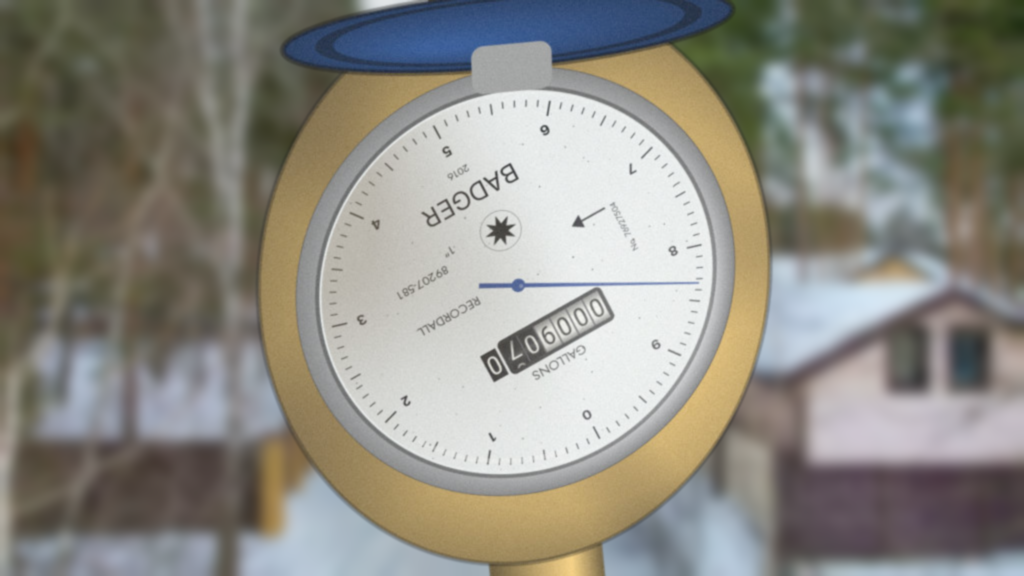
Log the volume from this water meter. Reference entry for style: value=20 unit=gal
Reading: value=9068.3 unit=gal
